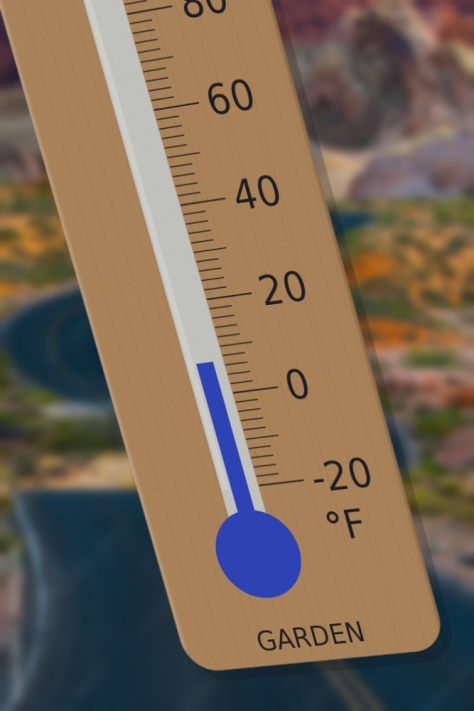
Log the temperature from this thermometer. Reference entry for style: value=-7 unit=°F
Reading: value=7 unit=°F
